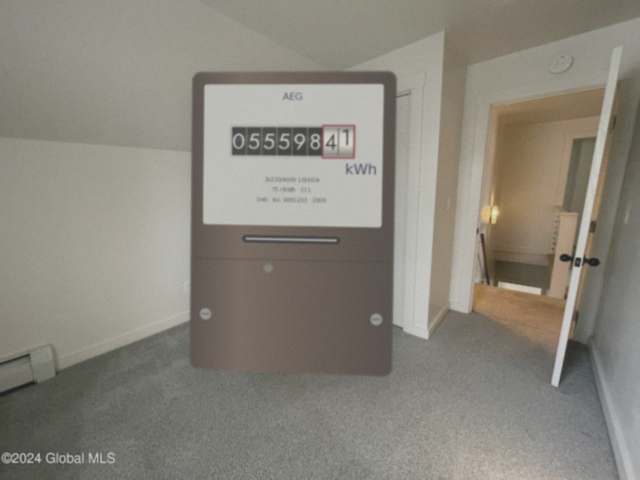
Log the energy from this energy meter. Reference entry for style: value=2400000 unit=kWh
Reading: value=55598.41 unit=kWh
